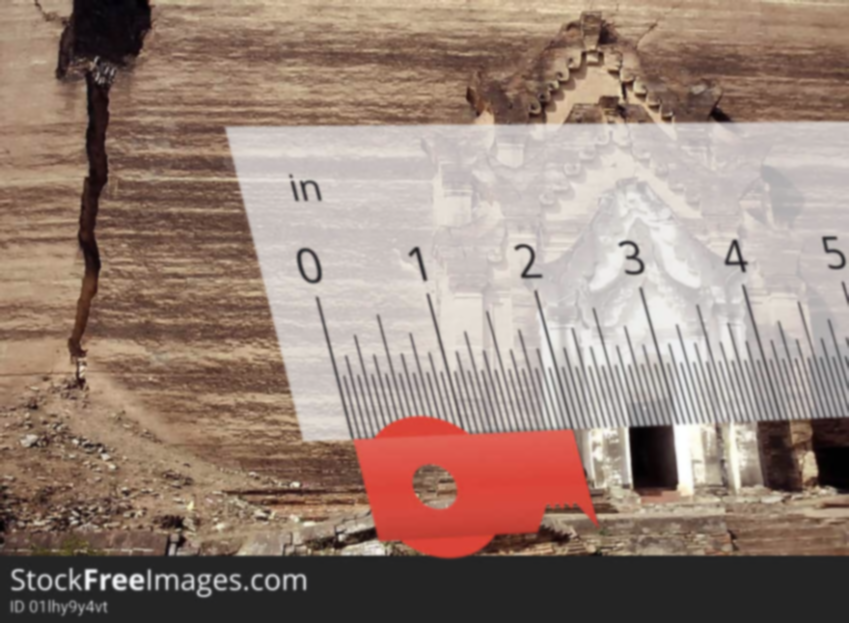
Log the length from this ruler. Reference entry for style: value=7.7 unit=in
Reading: value=2 unit=in
